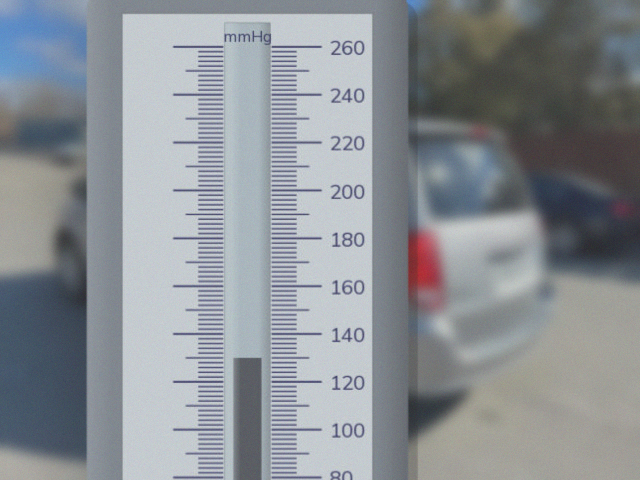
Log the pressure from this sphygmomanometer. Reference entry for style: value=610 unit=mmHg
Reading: value=130 unit=mmHg
